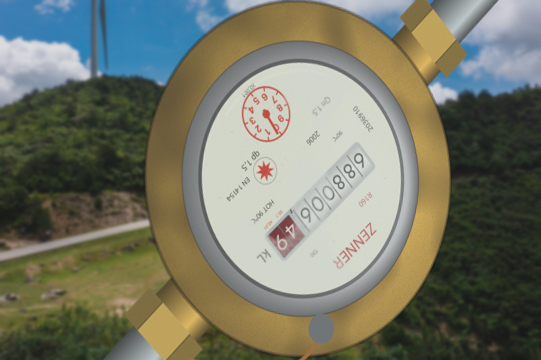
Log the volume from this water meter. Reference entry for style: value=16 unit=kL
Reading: value=688006.490 unit=kL
